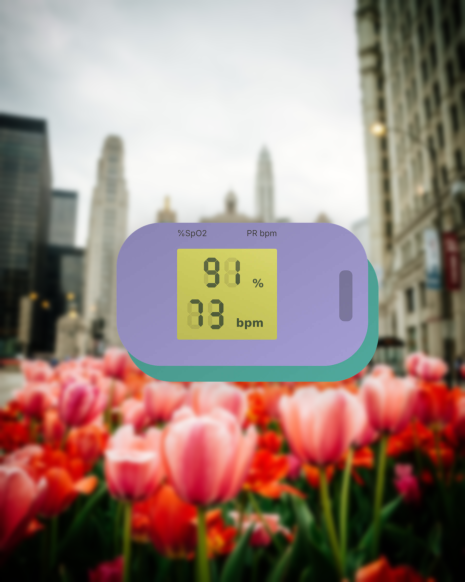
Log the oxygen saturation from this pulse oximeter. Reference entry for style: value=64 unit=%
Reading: value=91 unit=%
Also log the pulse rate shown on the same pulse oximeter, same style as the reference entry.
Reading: value=73 unit=bpm
